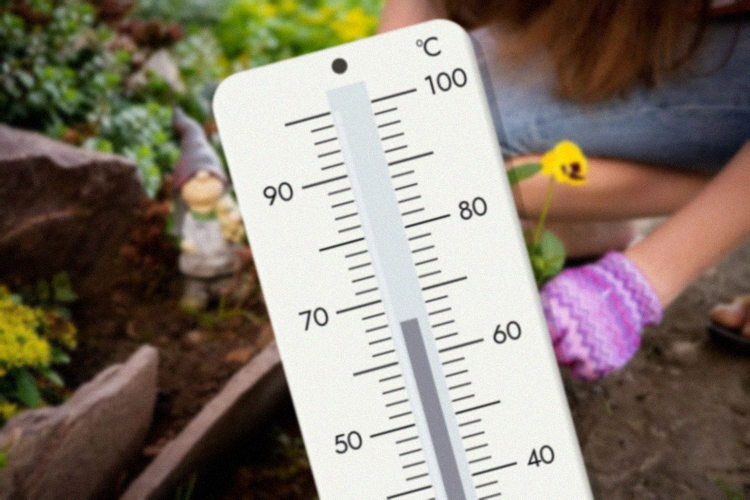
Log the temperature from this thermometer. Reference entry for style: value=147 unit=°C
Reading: value=66 unit=°C
